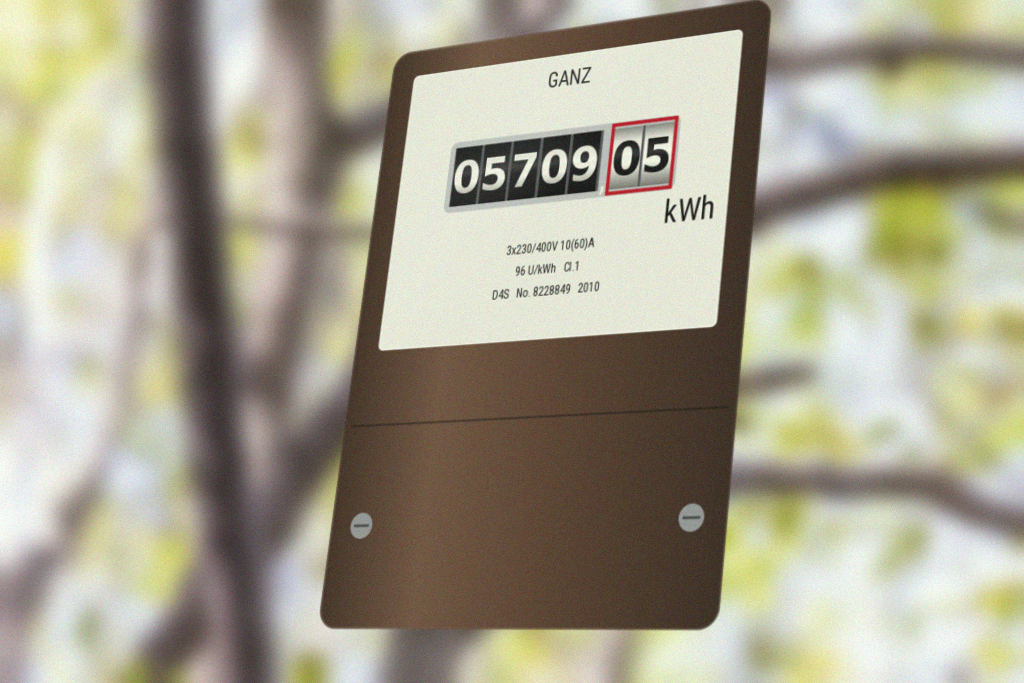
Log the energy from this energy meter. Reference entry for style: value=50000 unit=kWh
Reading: value=5709.05 unit=kWh
